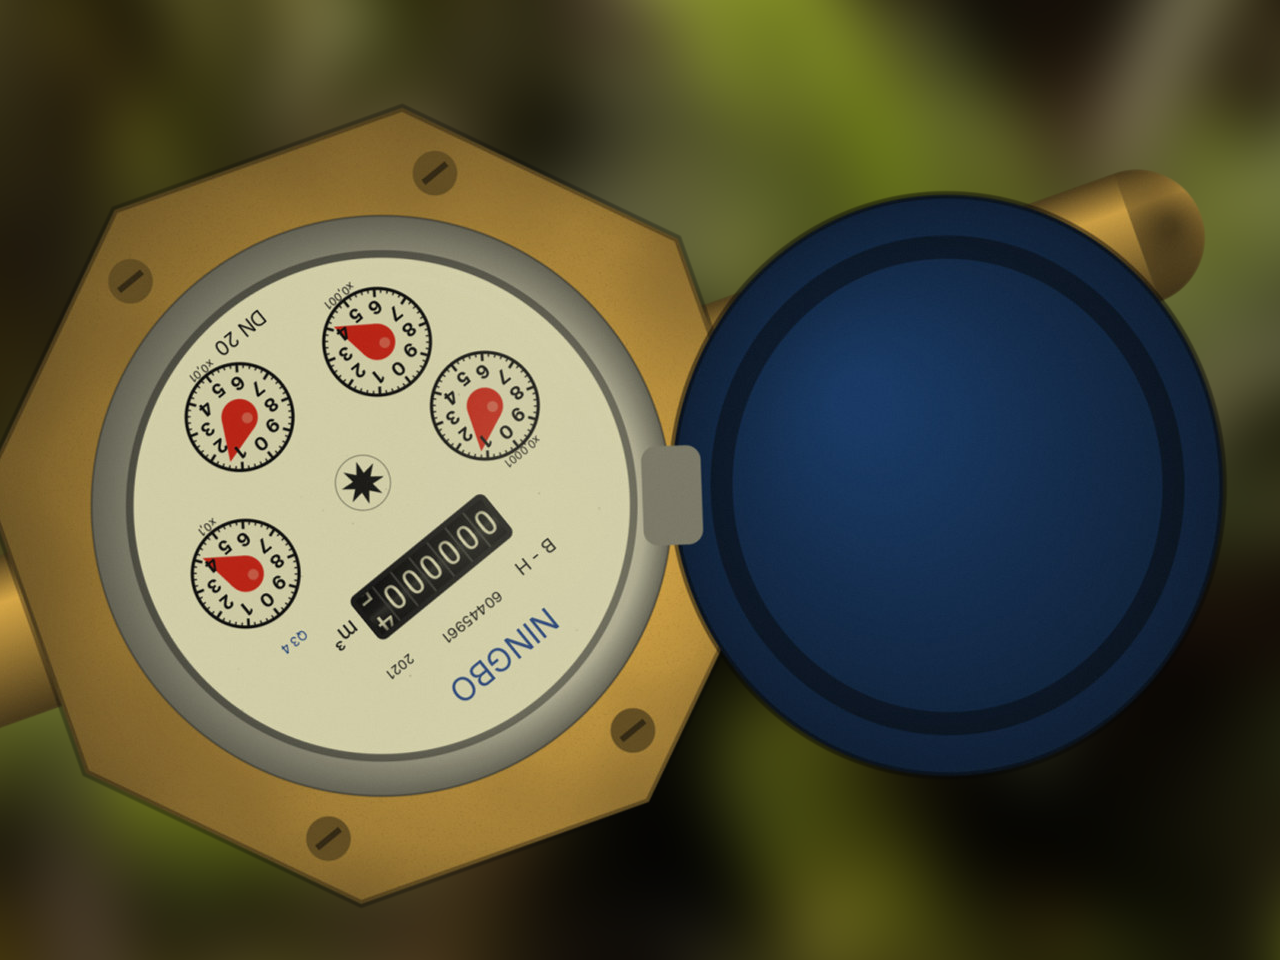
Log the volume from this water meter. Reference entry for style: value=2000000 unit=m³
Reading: value=4.4141 unit=m³
